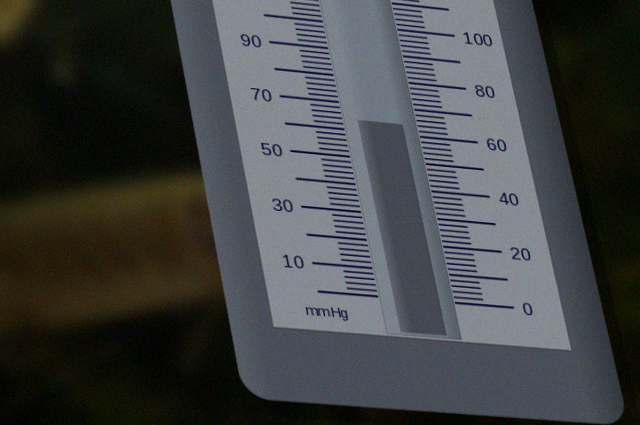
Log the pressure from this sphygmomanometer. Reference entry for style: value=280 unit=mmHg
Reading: value=64 unit=mmHg
